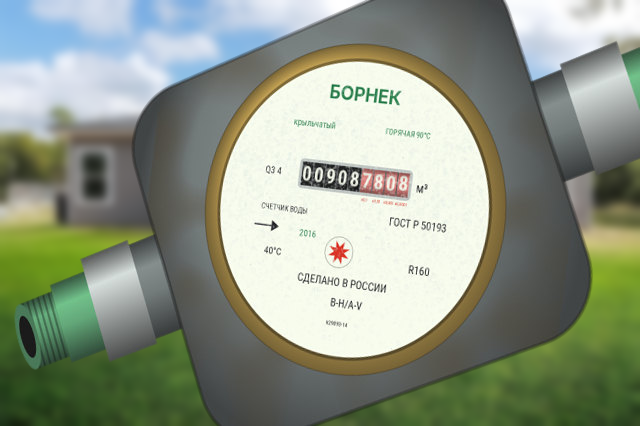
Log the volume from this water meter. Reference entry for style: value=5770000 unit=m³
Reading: value=908.7808 unit=m³
